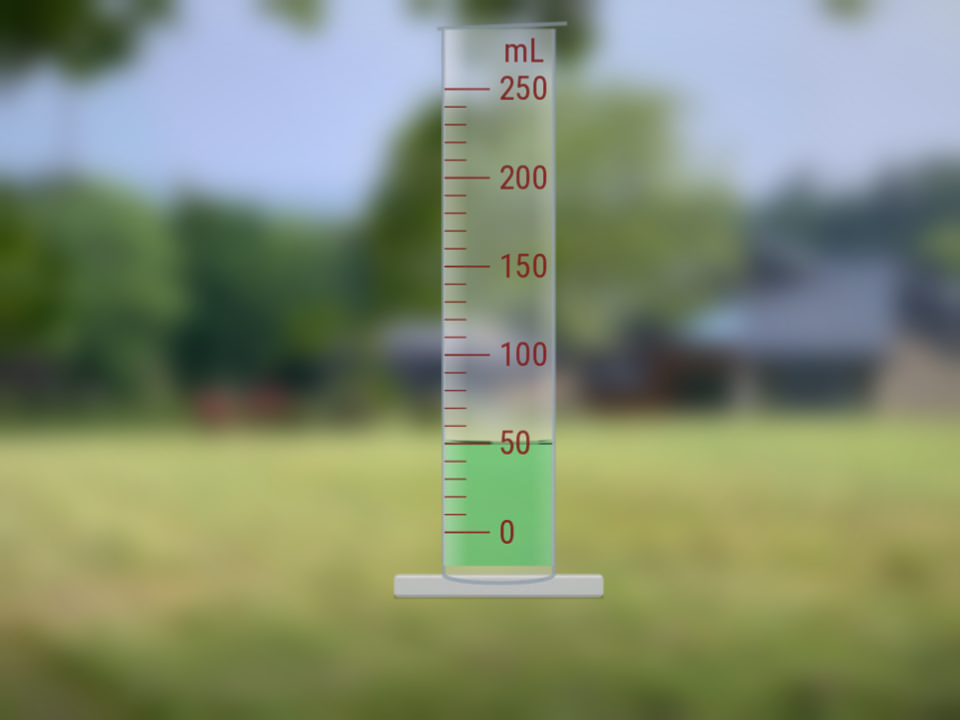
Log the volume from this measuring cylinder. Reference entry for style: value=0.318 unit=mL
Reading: value=50 unit=mL
